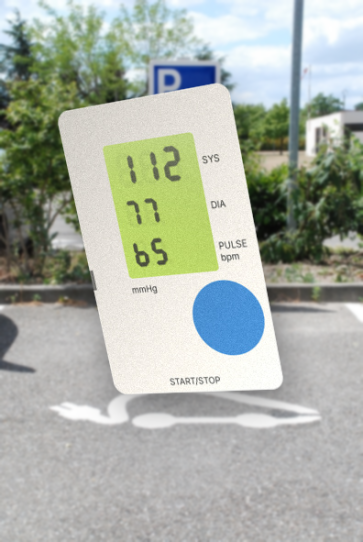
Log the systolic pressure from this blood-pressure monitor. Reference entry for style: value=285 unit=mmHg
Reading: value=112 unit=mmHg
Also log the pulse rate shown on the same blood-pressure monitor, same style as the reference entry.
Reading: value=65 unit=bpm
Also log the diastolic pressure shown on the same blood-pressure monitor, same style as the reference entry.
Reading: value=77 unit=mmHg
